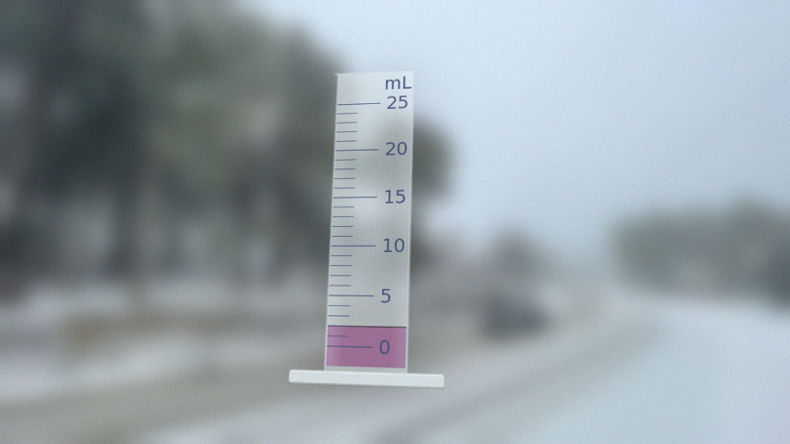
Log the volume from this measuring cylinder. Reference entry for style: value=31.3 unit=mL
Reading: value=2 unit=mL
